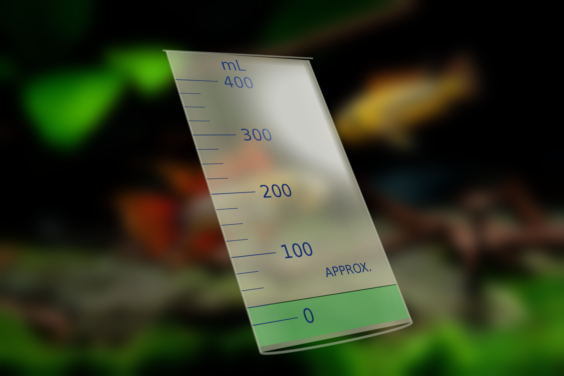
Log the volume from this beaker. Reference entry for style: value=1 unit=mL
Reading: value=25 unit=mL
